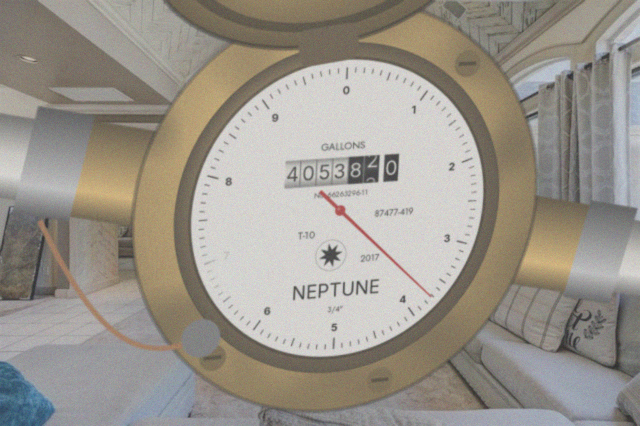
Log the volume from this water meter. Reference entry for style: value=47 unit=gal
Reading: value=4053823.7 unit=gal
